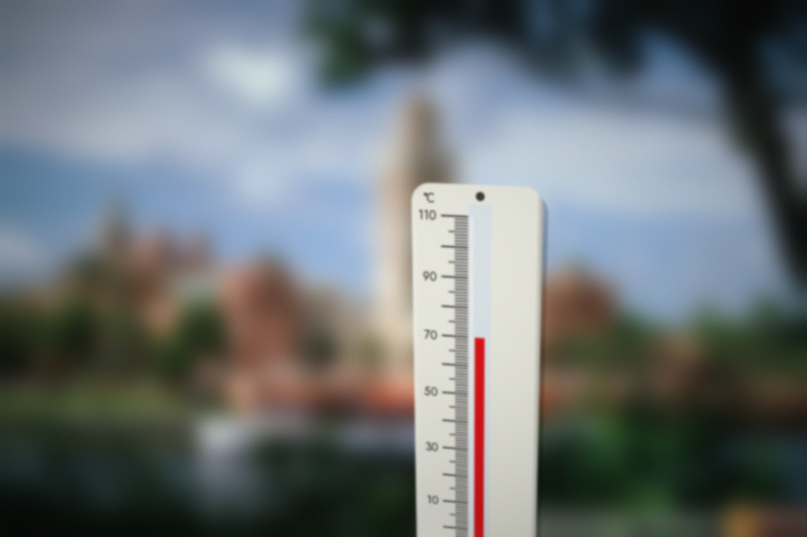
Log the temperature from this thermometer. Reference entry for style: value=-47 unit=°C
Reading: value=70 unit=°C
